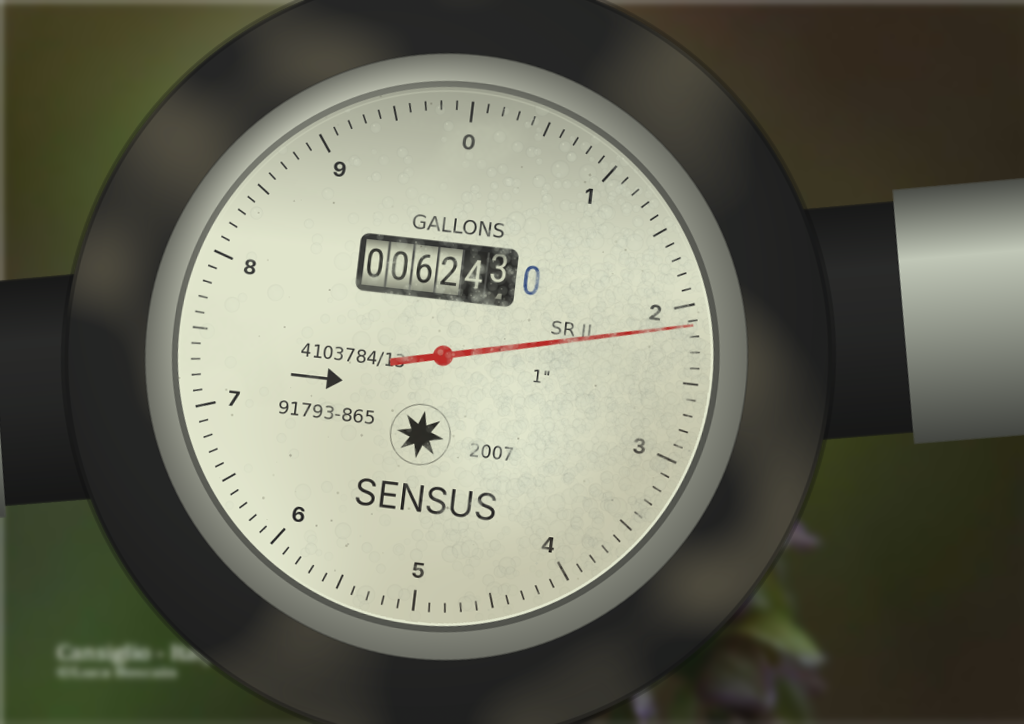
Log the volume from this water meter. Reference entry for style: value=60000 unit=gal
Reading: value=62432.1 unit=gal
